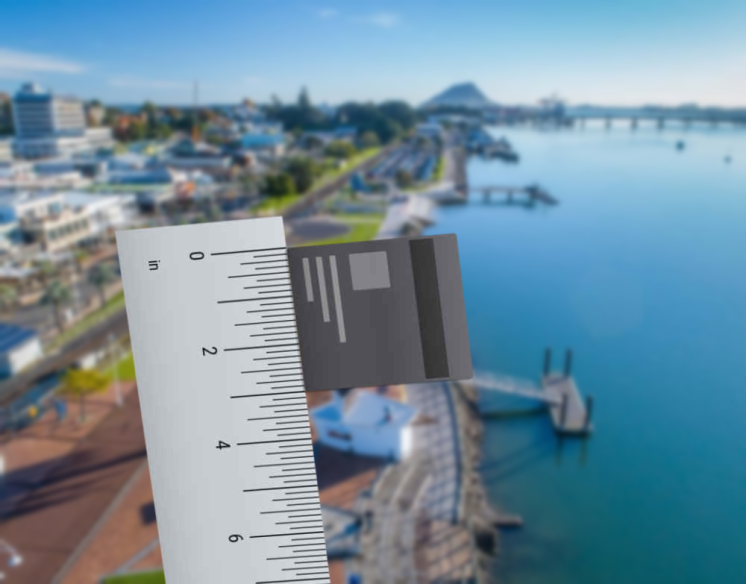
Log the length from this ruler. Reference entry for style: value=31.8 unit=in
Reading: value=3 unit=in
